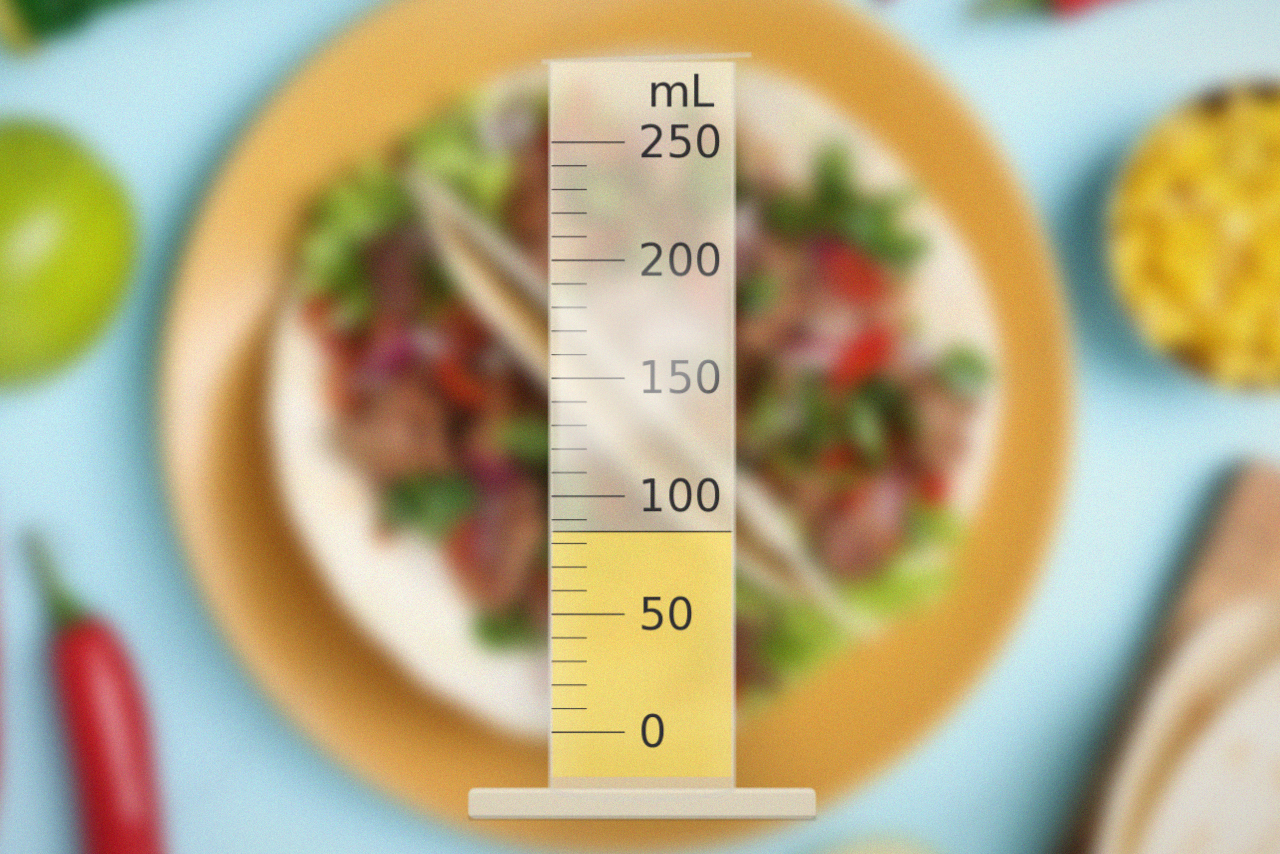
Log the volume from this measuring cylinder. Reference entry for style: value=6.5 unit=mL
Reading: value=85 unit=mL
